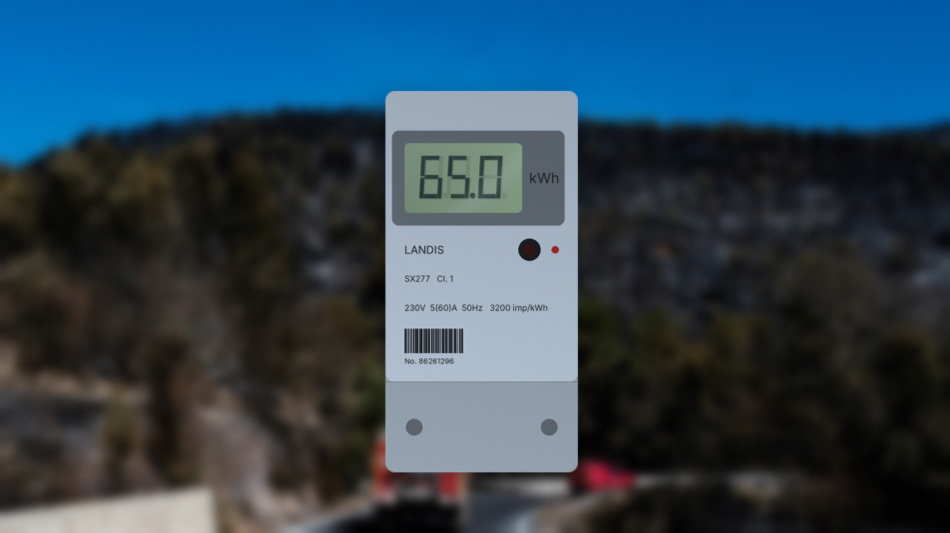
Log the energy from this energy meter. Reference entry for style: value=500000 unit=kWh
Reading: value=65.0 unit=kWh
